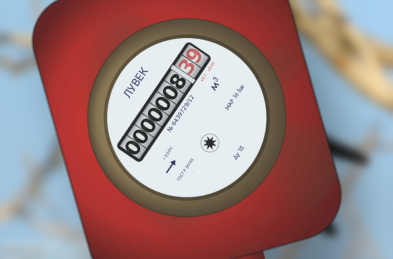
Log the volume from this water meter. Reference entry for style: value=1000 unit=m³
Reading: value=8.39 unit=m³
